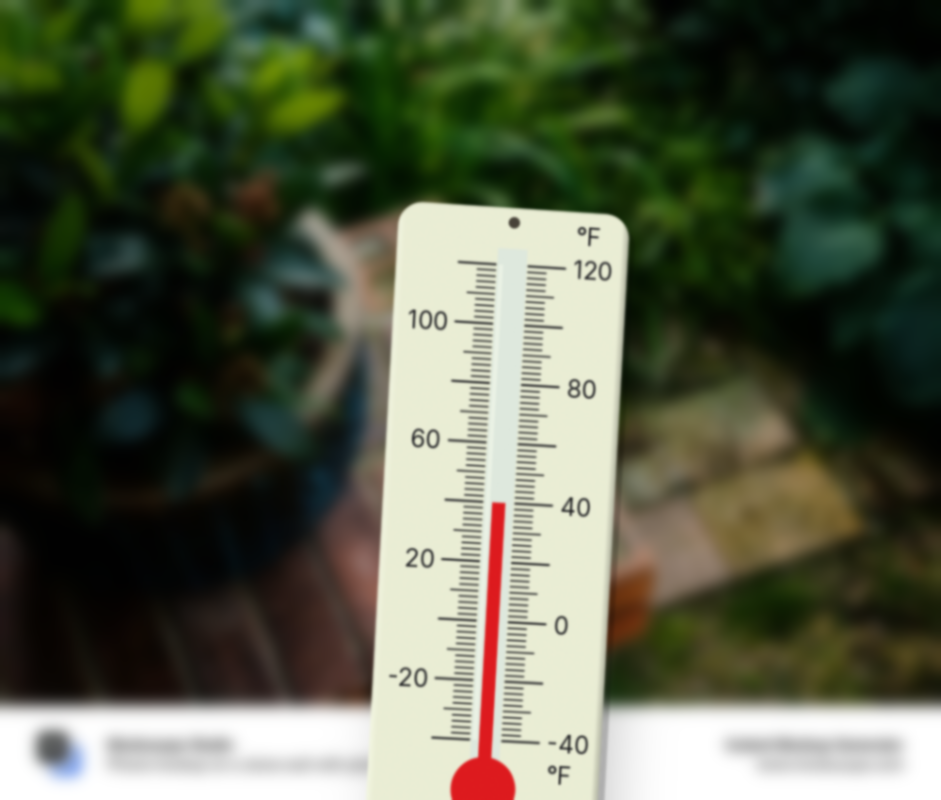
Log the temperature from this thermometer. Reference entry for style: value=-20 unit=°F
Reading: value=40 unit=°F
